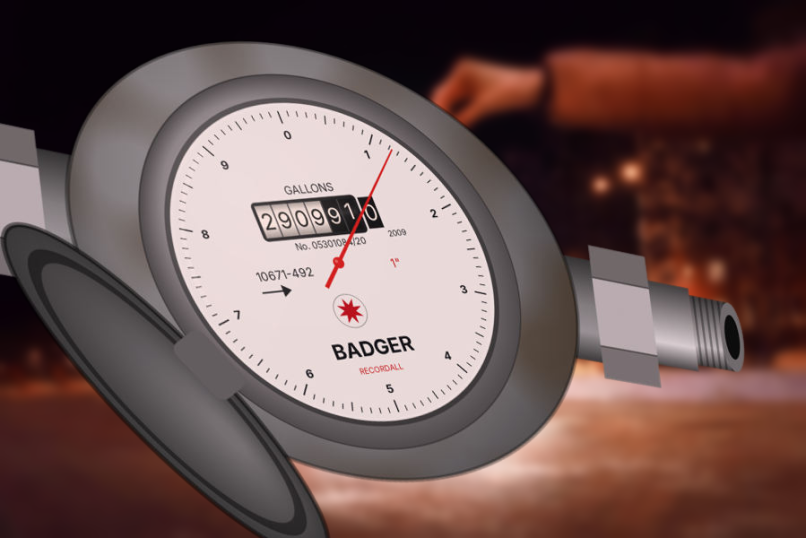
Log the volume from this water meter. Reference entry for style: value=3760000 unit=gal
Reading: value=2909911.2 unit=gal
